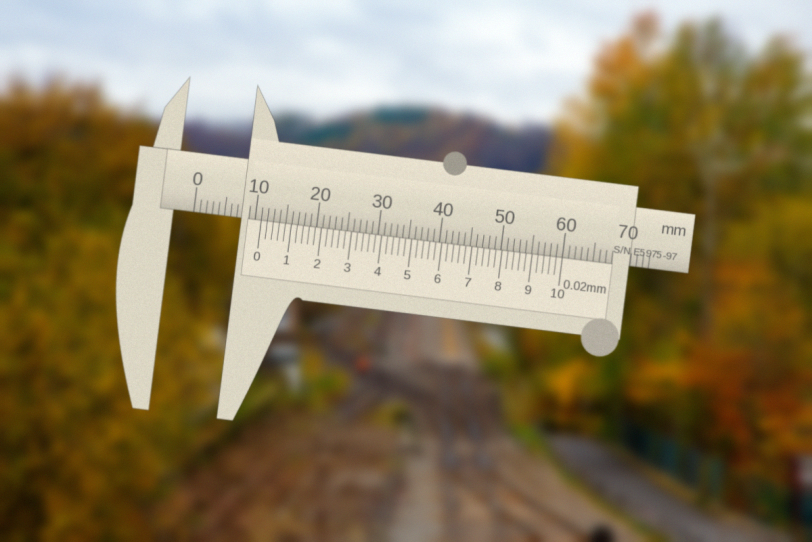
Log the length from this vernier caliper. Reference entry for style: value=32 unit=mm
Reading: value=11.0 unit=mm
